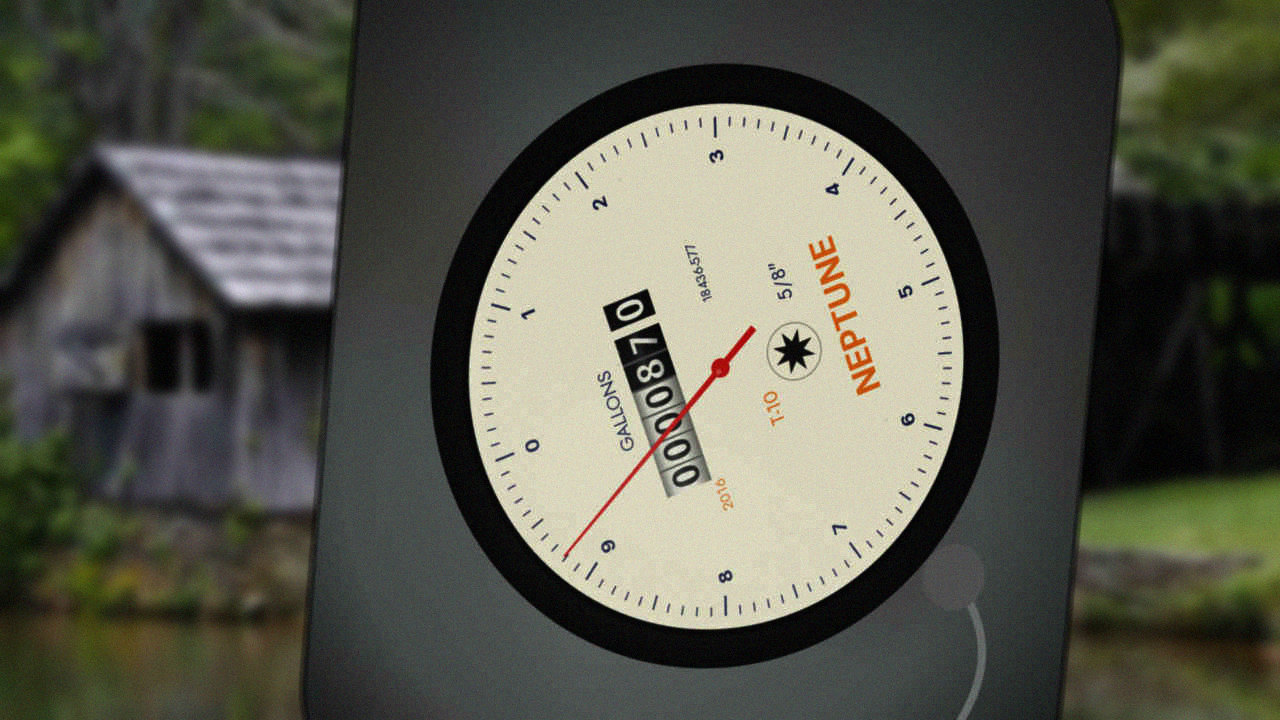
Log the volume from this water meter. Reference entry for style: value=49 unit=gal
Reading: value=869.2 unit=gal
